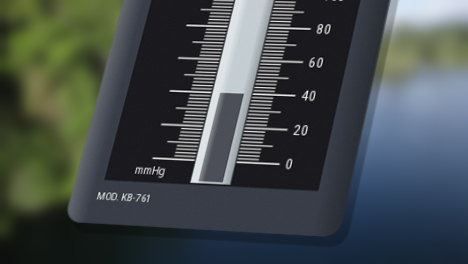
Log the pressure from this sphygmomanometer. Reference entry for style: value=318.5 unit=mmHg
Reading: value=40 unit=mmHg
